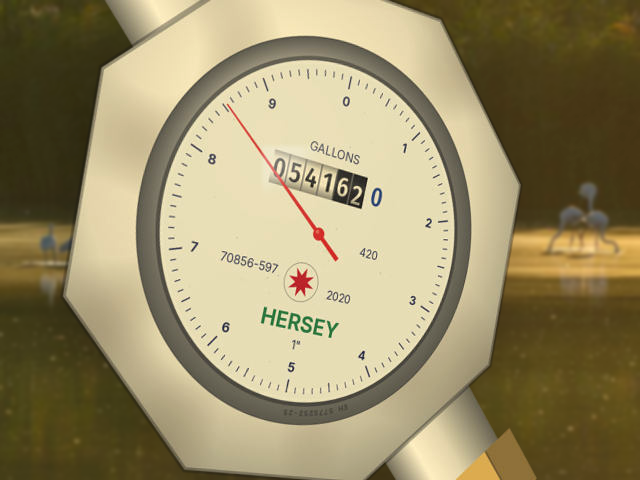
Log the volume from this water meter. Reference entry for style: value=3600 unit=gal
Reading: value=541618.5 unit=gal
